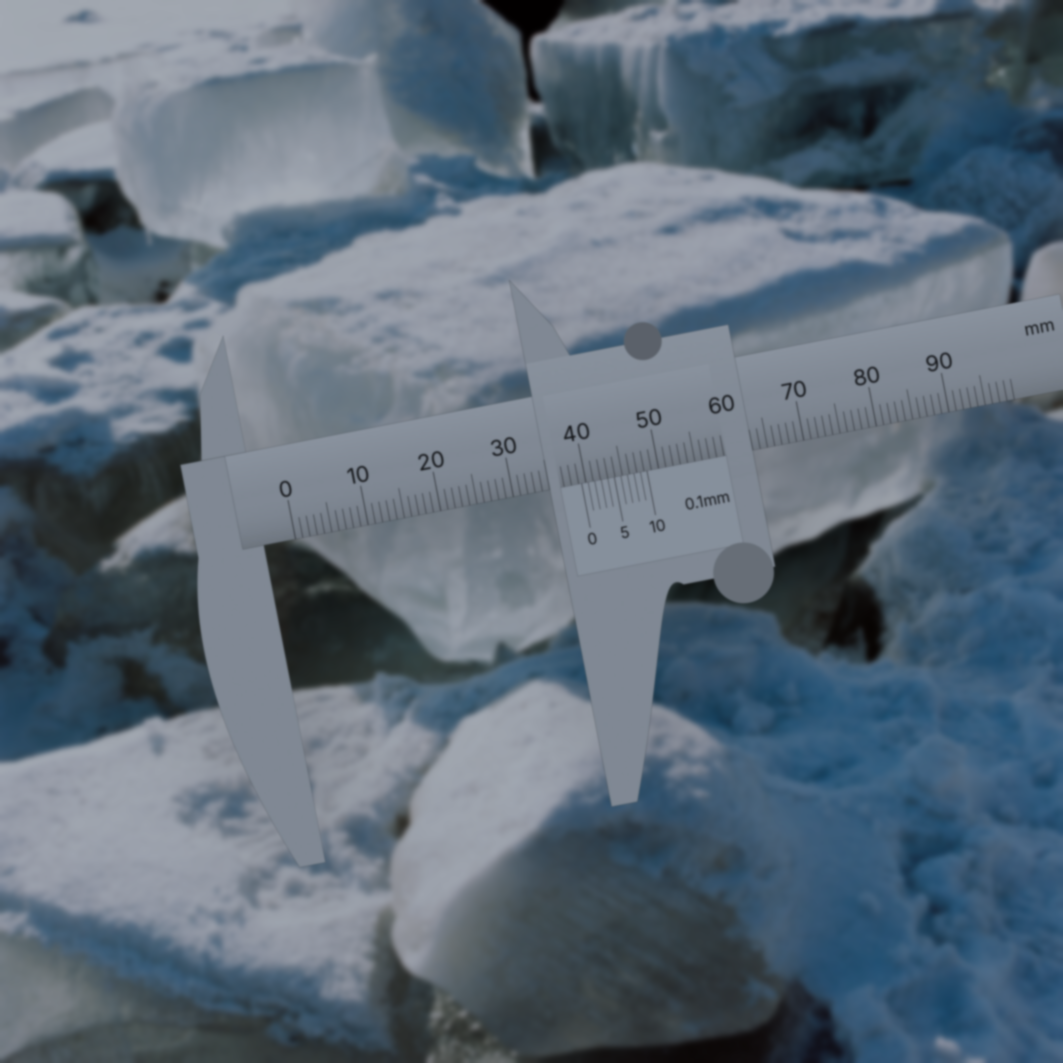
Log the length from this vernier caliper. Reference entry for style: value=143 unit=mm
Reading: value=39.4 unit=mm
